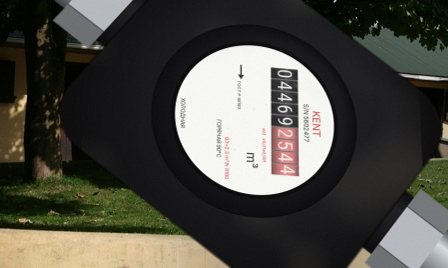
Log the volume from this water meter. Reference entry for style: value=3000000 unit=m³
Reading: value=4469.2544 unit=m³
